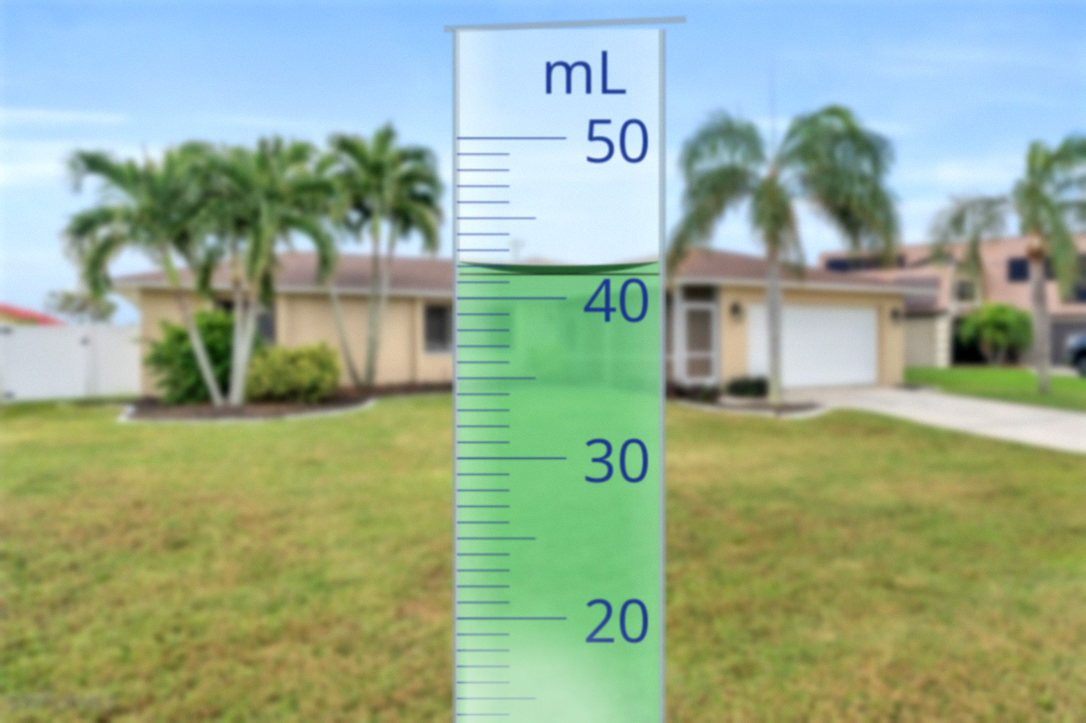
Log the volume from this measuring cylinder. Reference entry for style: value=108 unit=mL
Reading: value=41.5 unit=mL
